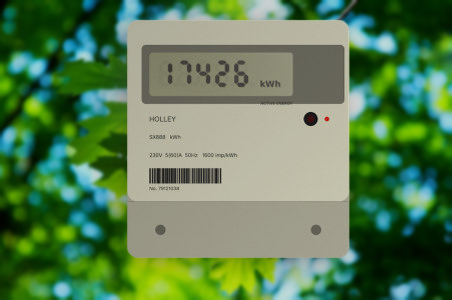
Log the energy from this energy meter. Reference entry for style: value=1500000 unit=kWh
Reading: value=17426 unit=kWh
